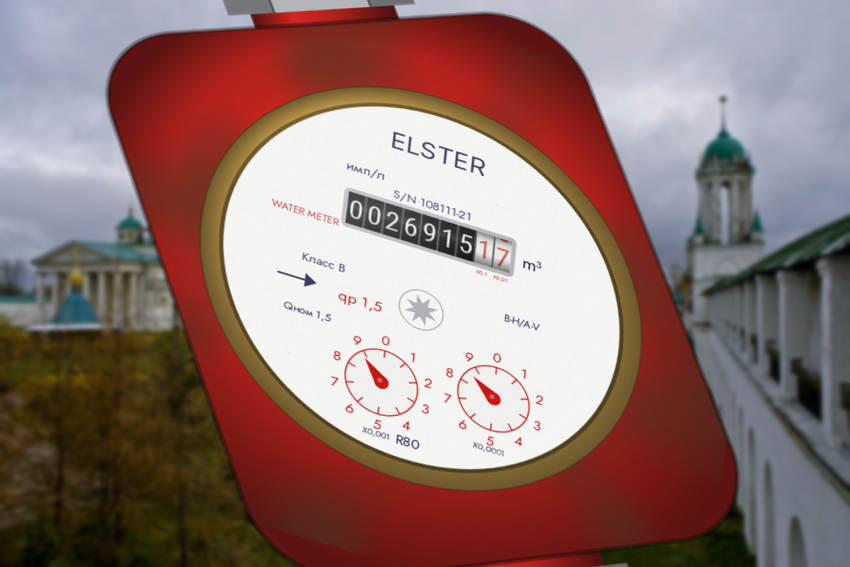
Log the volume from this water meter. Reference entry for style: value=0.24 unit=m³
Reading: value=26915.1688 unit=m³
